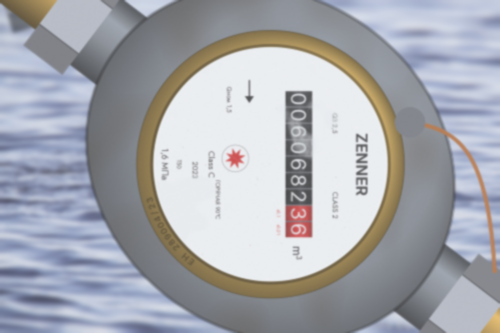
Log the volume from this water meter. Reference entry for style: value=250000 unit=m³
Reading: value=60682.36 unit=m³
